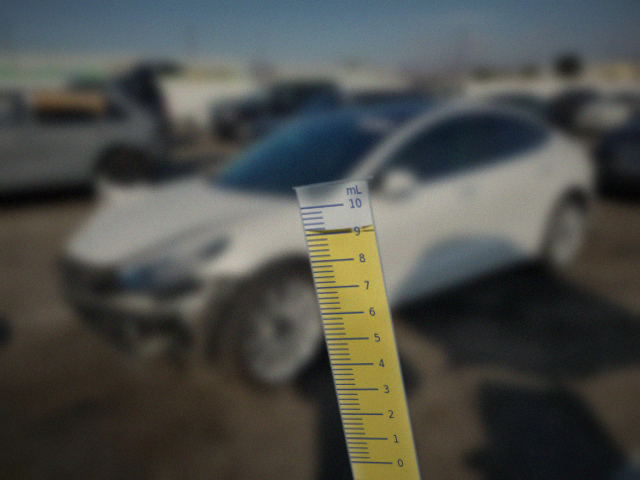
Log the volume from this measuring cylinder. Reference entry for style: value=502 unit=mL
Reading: value=9 unit=mL
